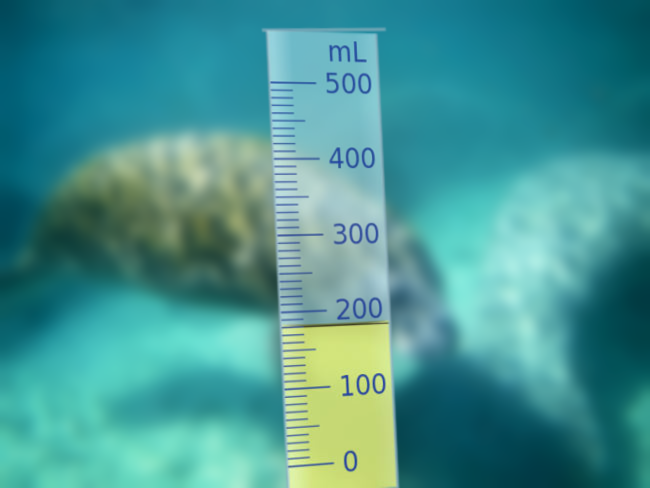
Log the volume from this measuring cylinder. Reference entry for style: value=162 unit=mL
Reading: value=180 unit=mL
